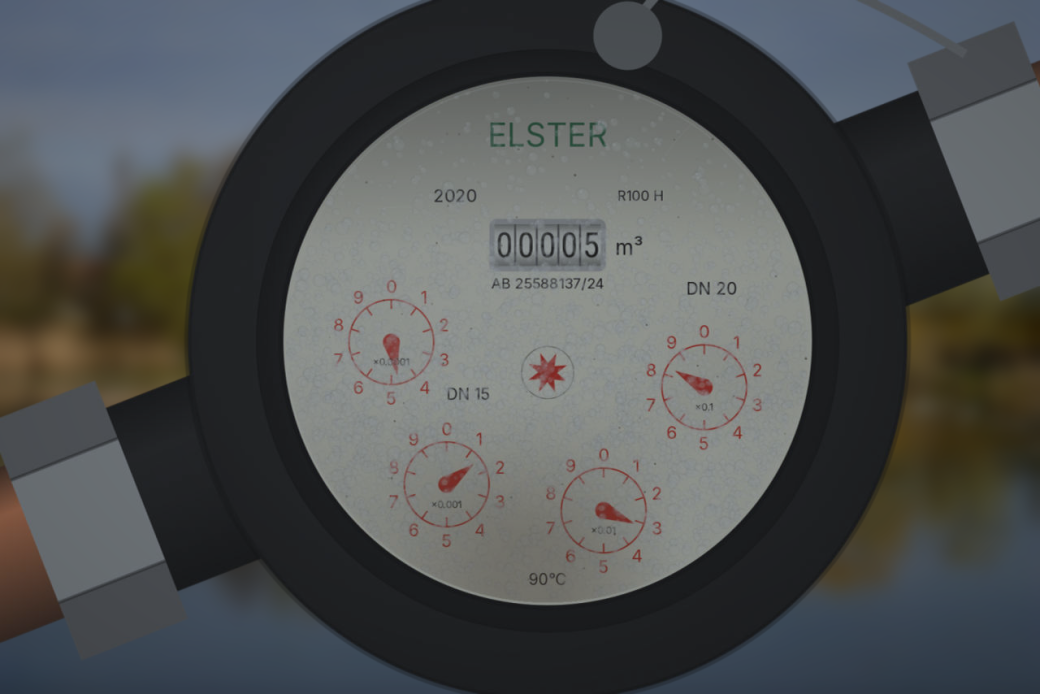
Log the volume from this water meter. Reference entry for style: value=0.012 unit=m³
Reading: value=5.8314 unit=m³
